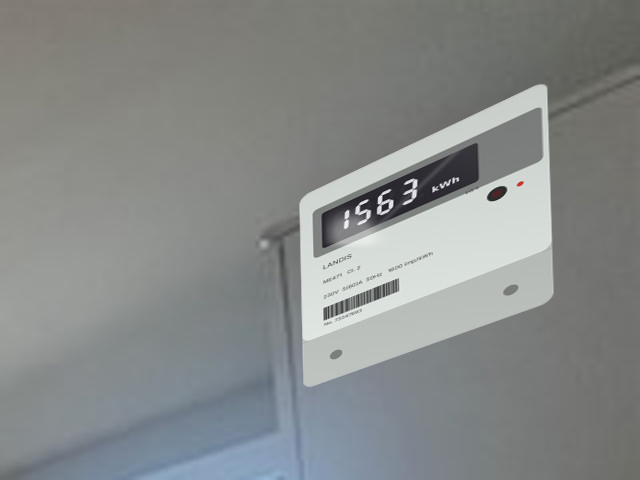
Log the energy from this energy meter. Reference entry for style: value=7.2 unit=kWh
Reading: value=1563 unit=kWh
